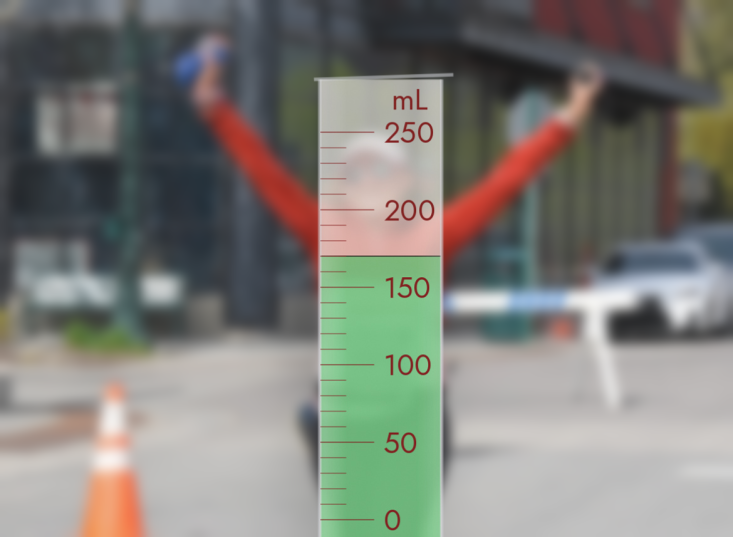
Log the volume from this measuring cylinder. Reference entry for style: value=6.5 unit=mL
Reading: value=170 unit=mL
